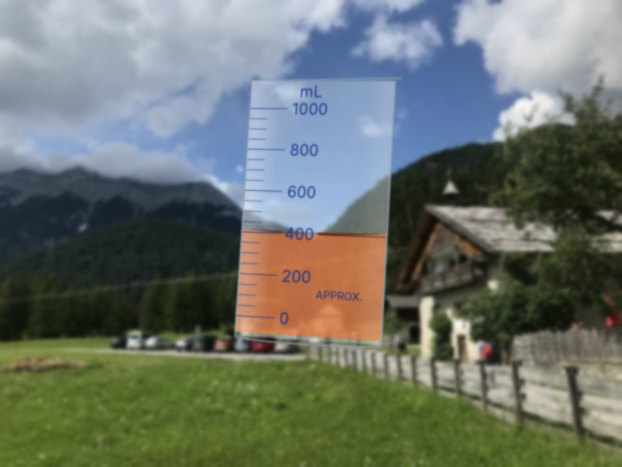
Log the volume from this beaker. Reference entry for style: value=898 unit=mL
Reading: value=400 unit=mL
